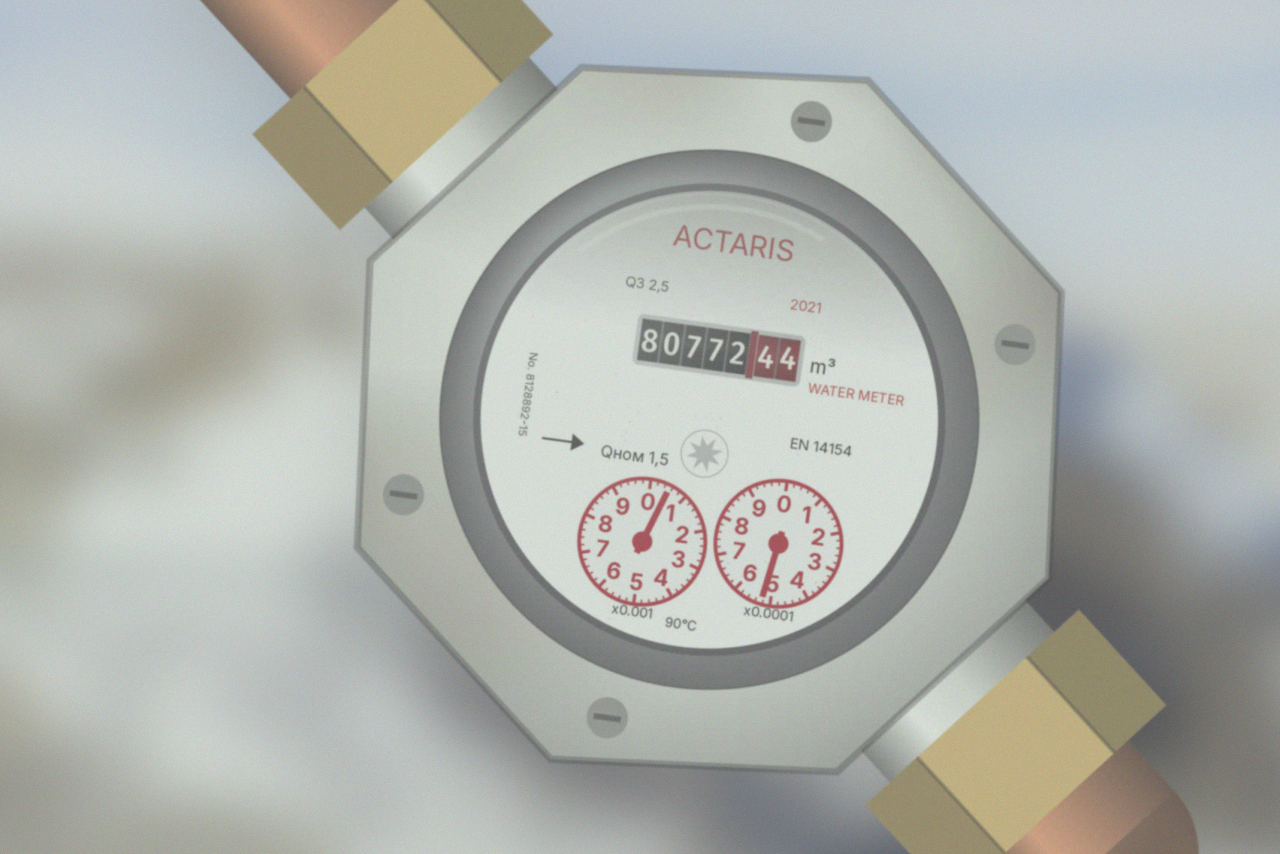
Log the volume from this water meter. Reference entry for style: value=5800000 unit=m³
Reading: value=80772.4405 unit=m³
